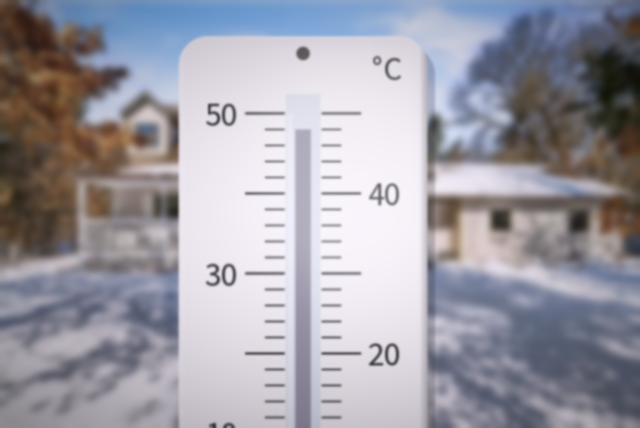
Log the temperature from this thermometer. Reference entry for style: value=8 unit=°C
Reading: value=48 unit=°C
